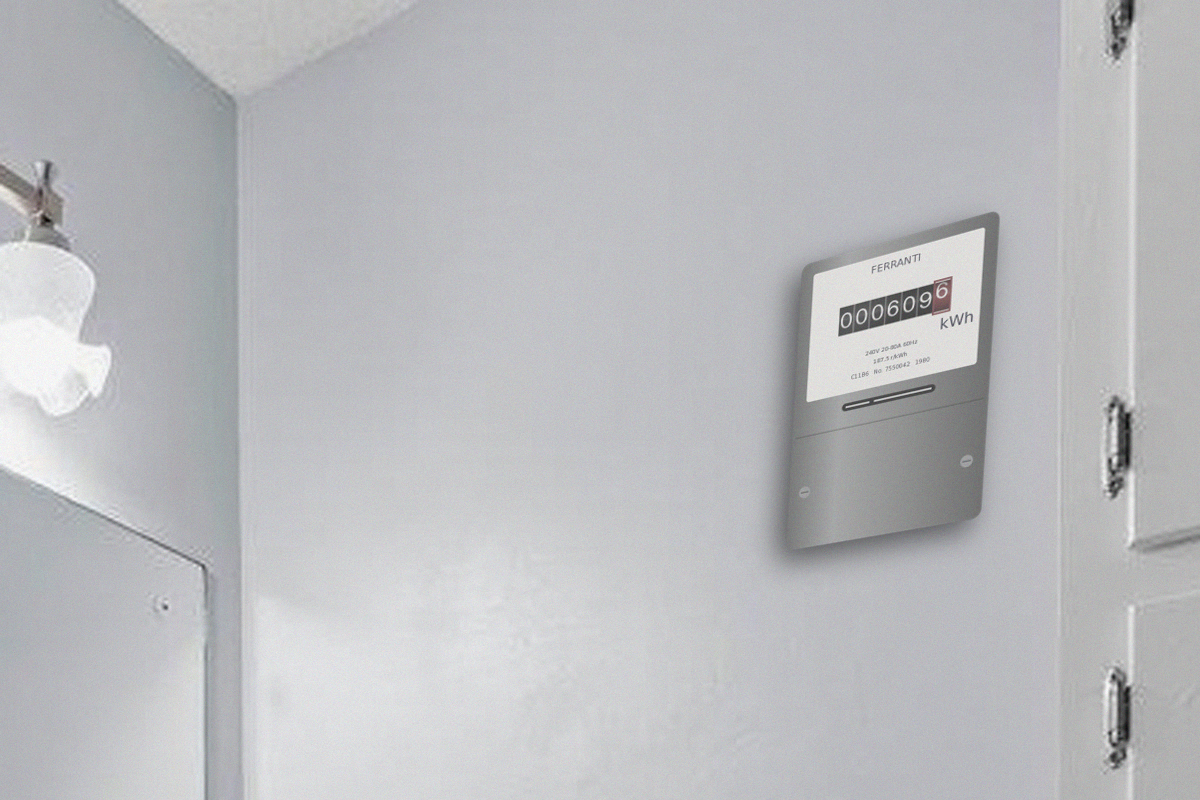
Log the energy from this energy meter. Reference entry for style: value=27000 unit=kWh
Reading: value=609.6 unit=kWh
